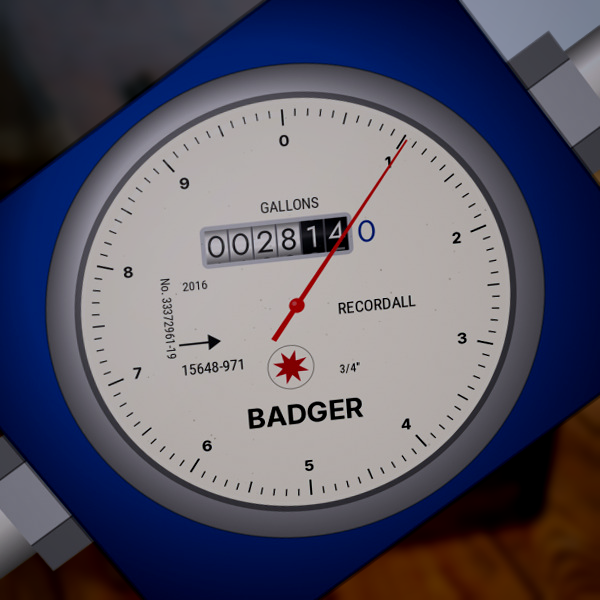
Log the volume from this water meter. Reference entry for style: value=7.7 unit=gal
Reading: value=28141.0 unit=gal
